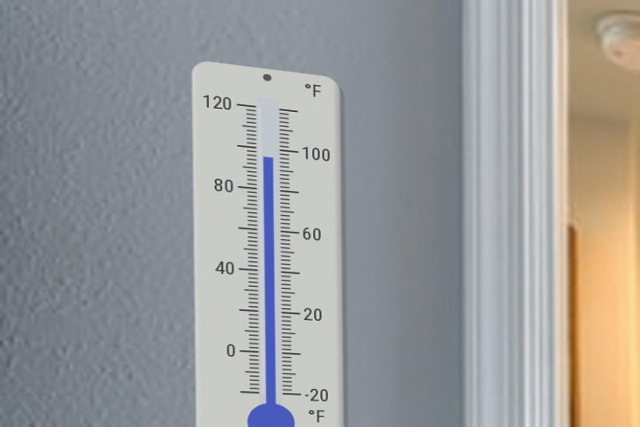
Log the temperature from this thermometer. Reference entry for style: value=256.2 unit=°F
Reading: value=96 unit=°F
